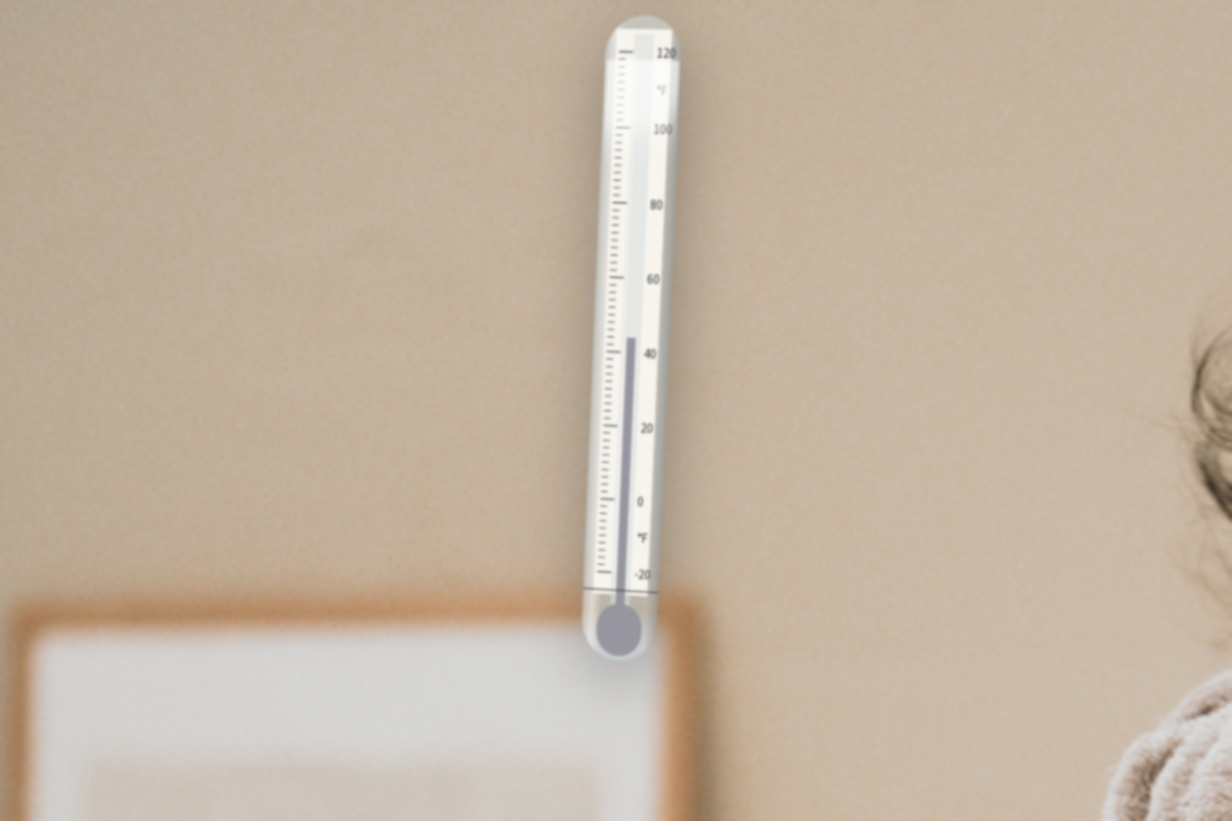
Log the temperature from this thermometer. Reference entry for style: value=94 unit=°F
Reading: value=44 unit=°F
